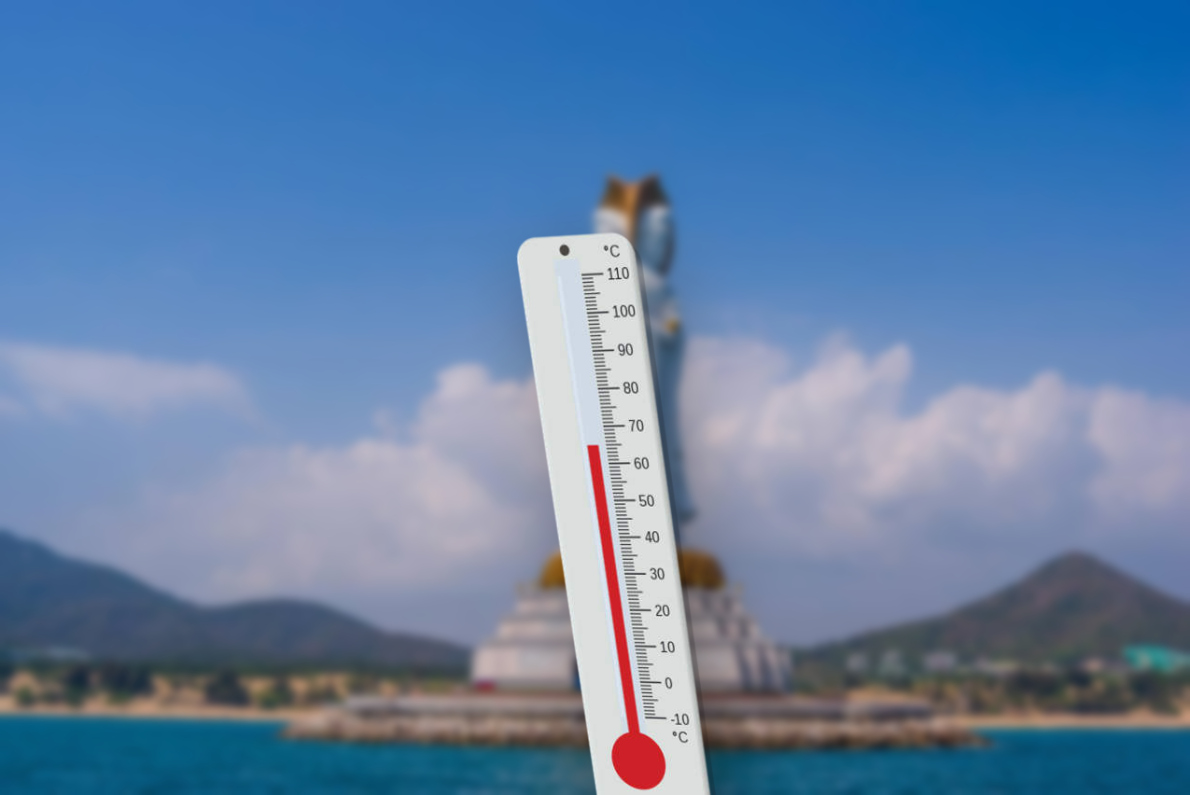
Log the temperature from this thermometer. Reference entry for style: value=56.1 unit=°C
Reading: value=65 unit=°C
